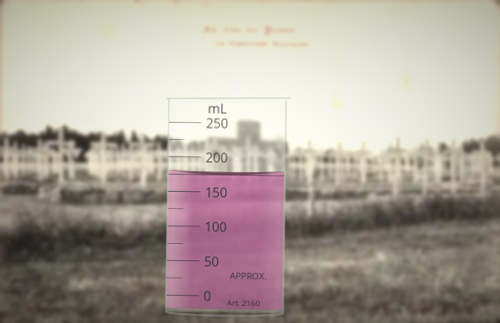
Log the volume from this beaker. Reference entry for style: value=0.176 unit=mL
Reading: value=175 unit=mL
